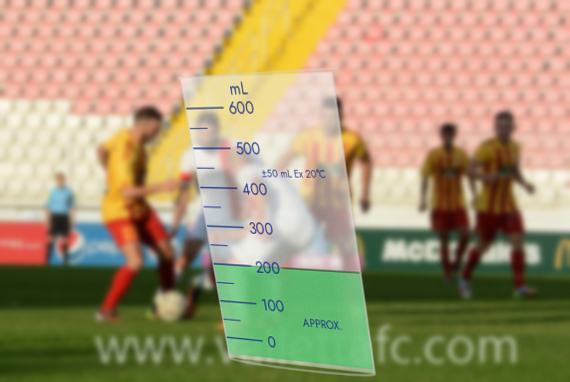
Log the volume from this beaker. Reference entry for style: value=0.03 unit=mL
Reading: value=200 unit=mL
